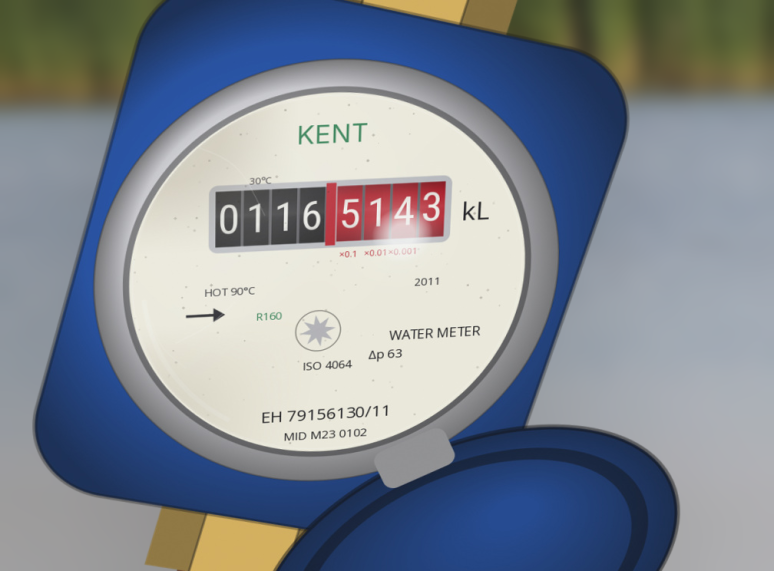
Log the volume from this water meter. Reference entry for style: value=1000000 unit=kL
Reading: value=116.5143 unit=kL
